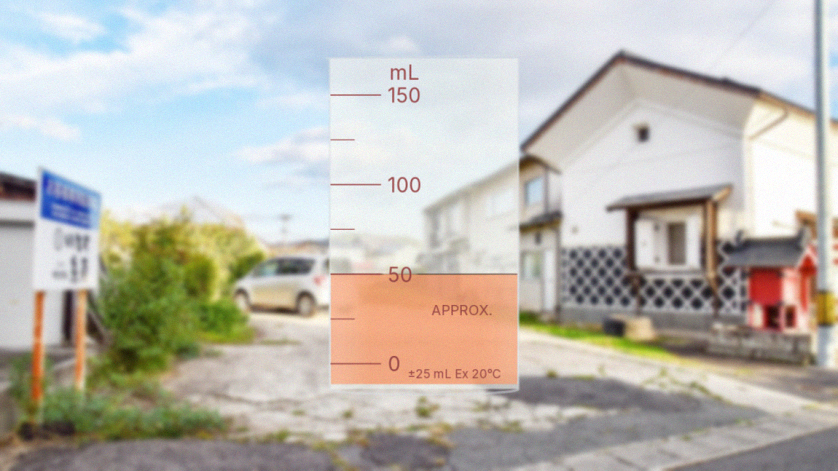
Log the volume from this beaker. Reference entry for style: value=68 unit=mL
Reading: value=50 unit=mL
